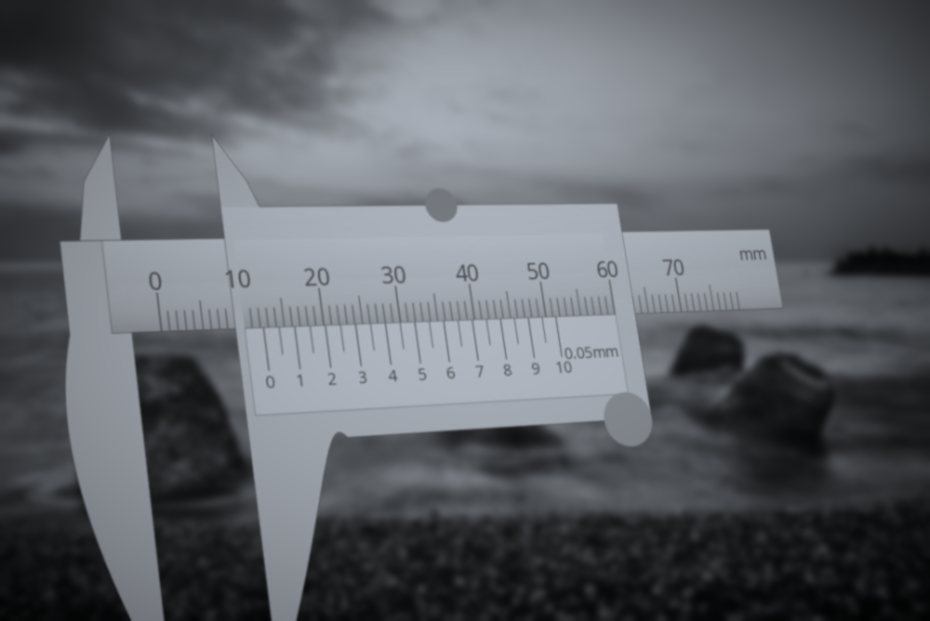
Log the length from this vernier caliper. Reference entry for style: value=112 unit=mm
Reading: value=12.4 unit=mm
